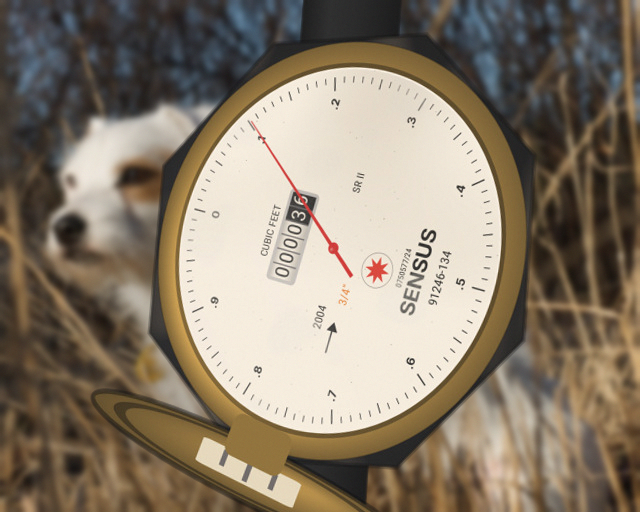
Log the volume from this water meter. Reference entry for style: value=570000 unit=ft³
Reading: value=36.10 unit=ft³
